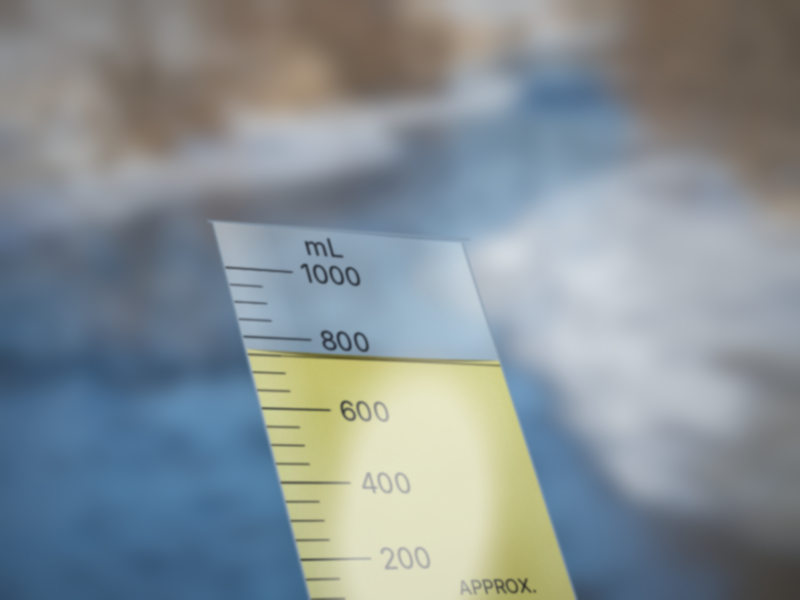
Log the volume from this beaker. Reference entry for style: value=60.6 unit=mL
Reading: value=750 unit=mL
